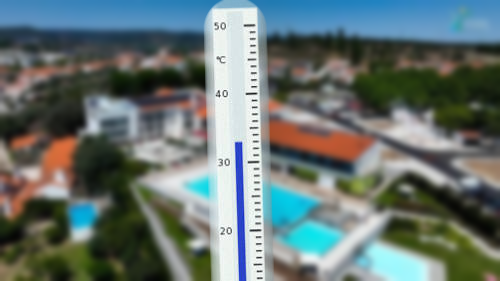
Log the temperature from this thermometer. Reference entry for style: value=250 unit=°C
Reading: value=33 unit=°C
